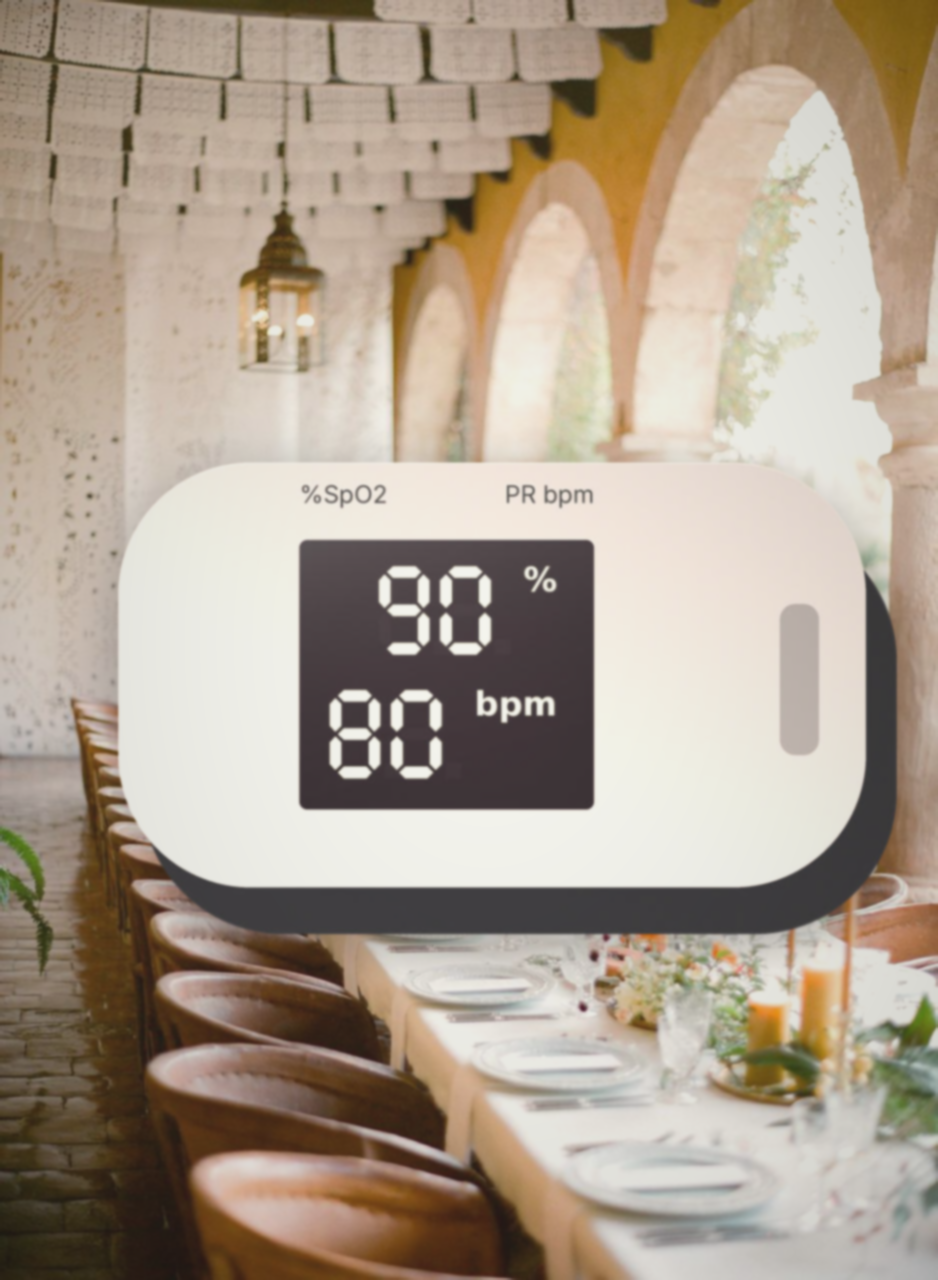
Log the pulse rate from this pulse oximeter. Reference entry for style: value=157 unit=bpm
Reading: value=80 unit=bpm
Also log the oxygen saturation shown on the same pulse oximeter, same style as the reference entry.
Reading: value=90 unit=%
